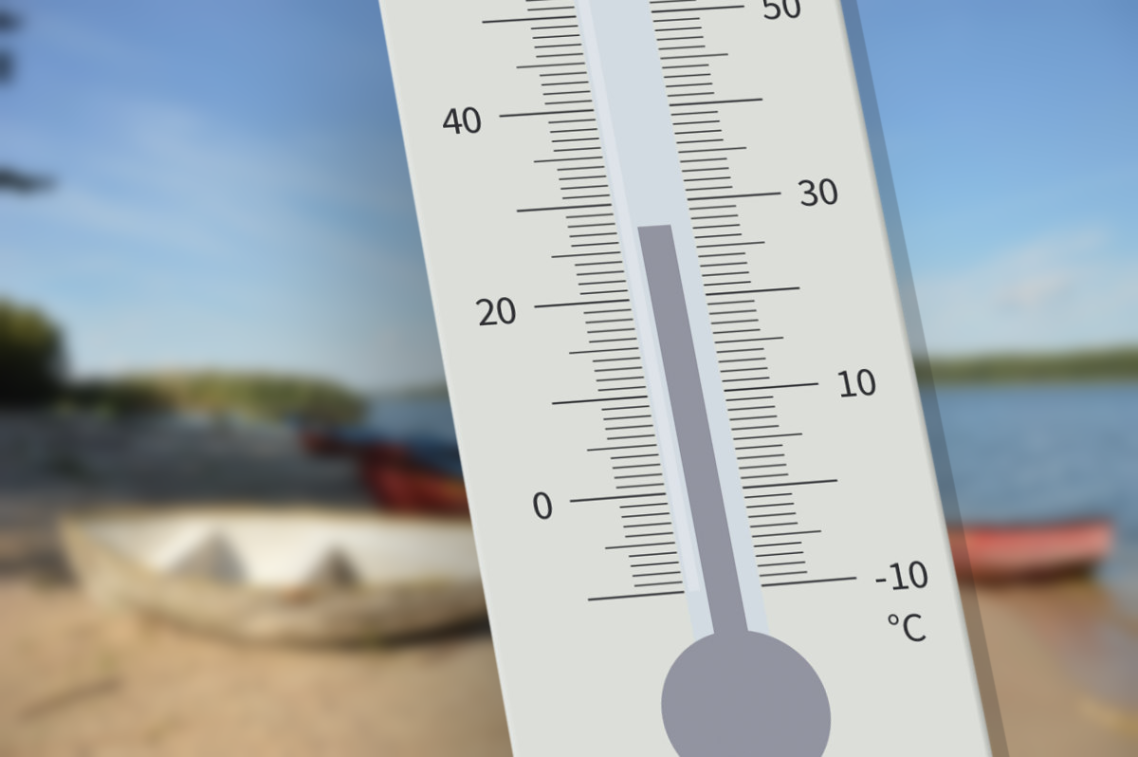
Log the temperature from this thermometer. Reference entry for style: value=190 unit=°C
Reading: value=27.5 unit=°C
